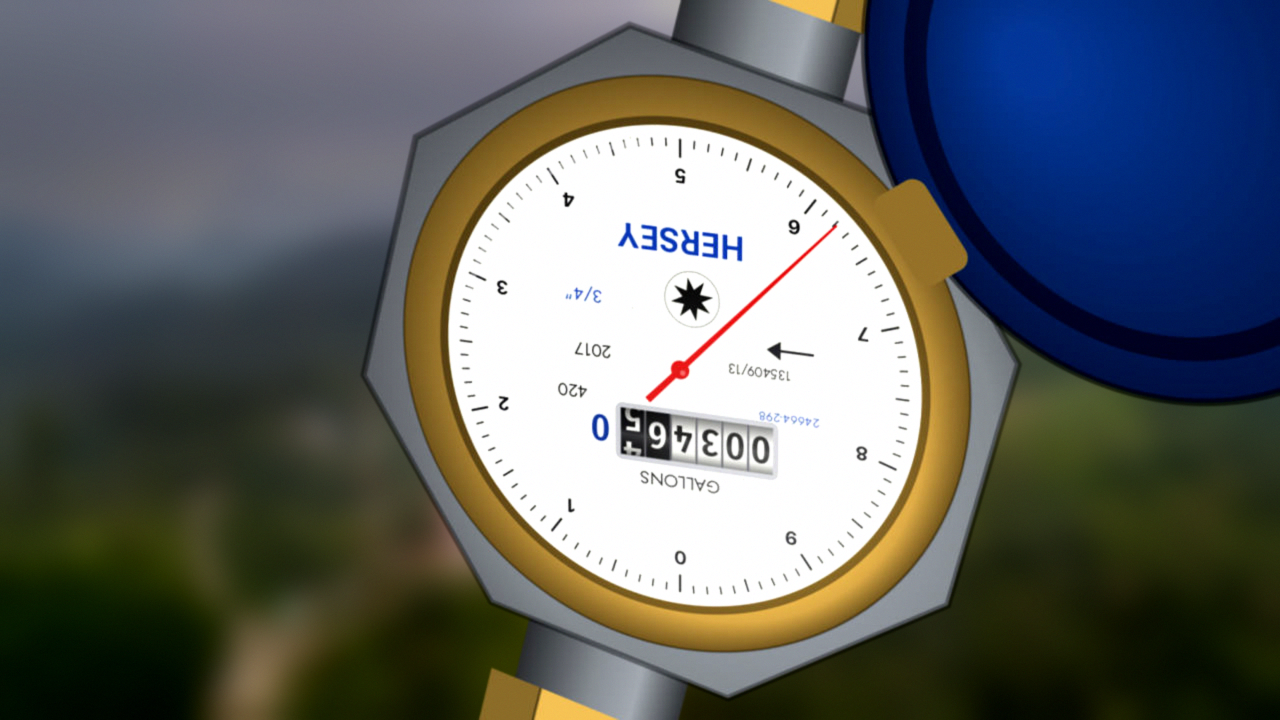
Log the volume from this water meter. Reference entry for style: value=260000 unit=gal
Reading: value=34646.2 unit=gal
